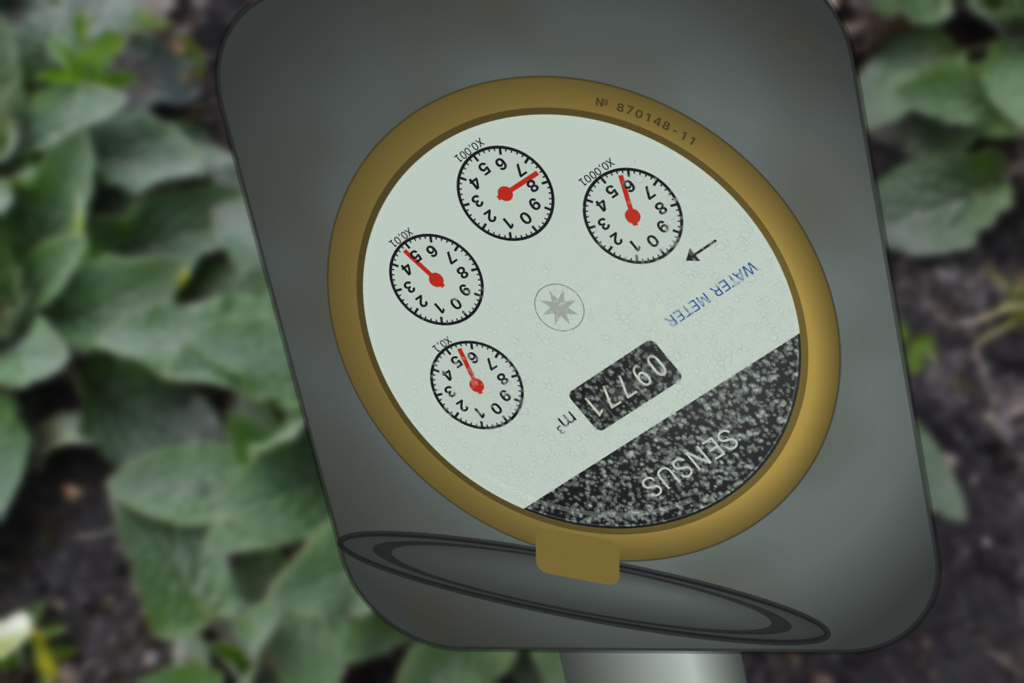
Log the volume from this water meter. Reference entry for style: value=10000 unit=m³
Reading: value=9771.5475 unit=m³
